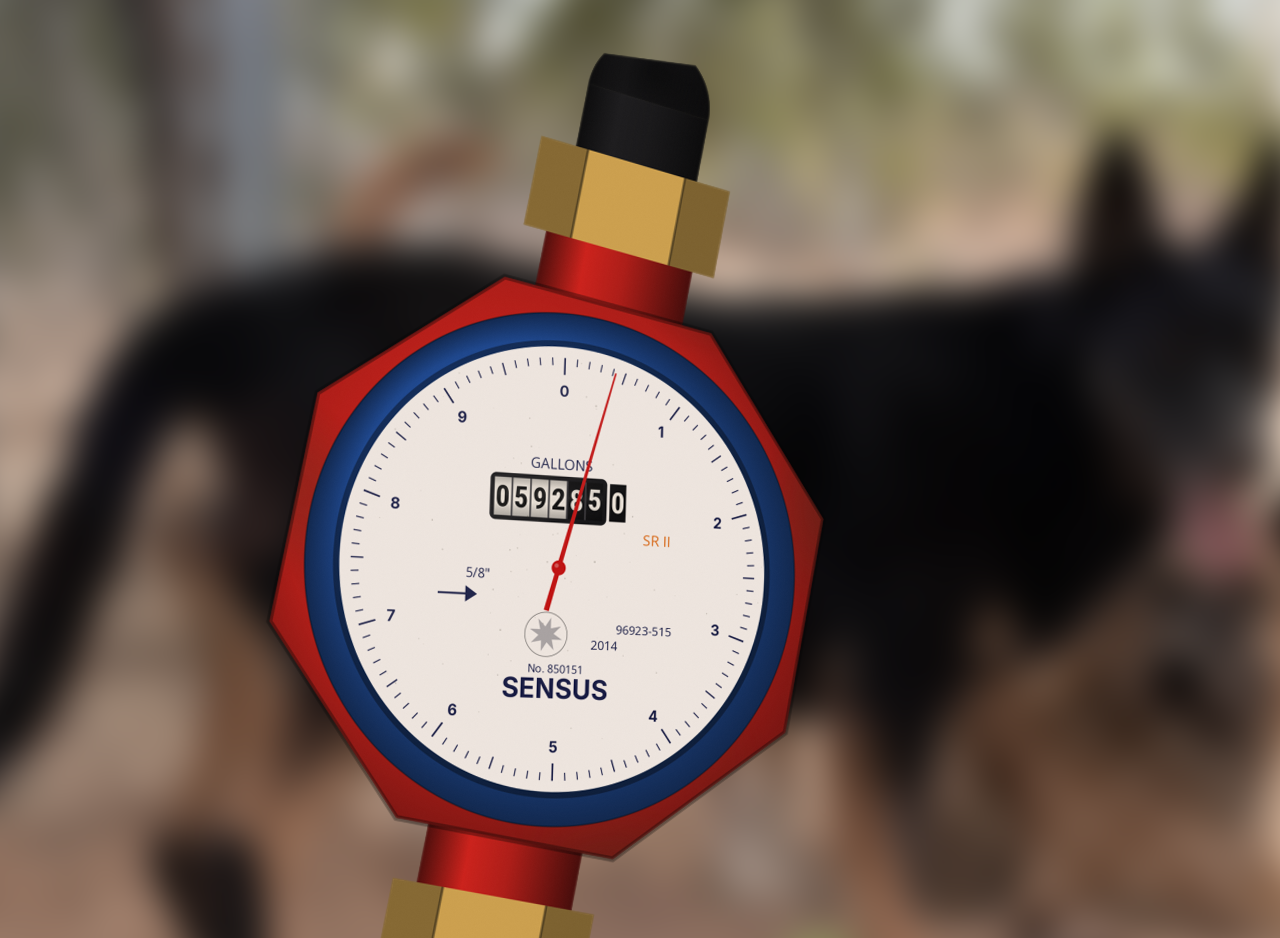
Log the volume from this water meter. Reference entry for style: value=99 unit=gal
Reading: value=592850.4 unit=gal
